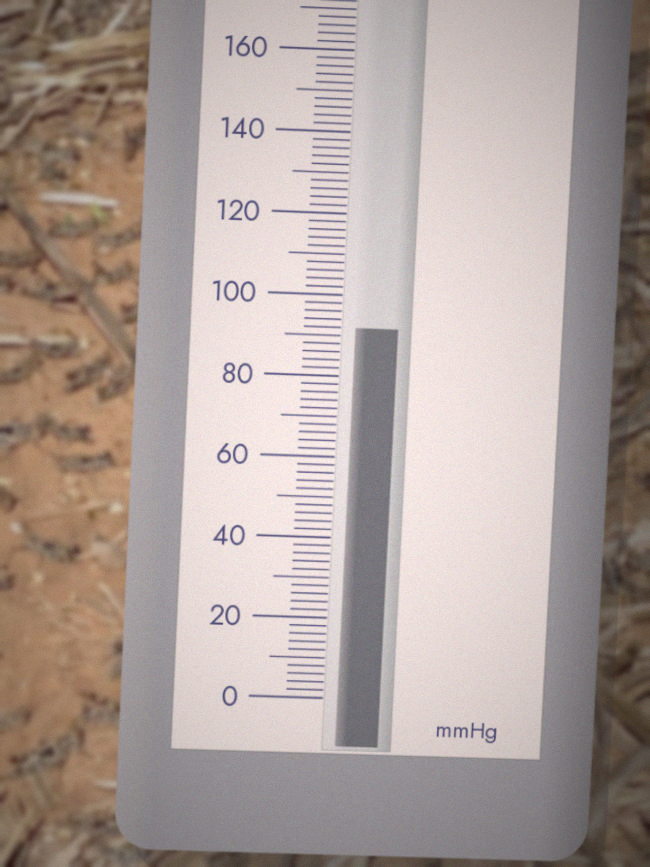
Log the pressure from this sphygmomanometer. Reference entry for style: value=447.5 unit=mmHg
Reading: value=92 unit=mmHg
